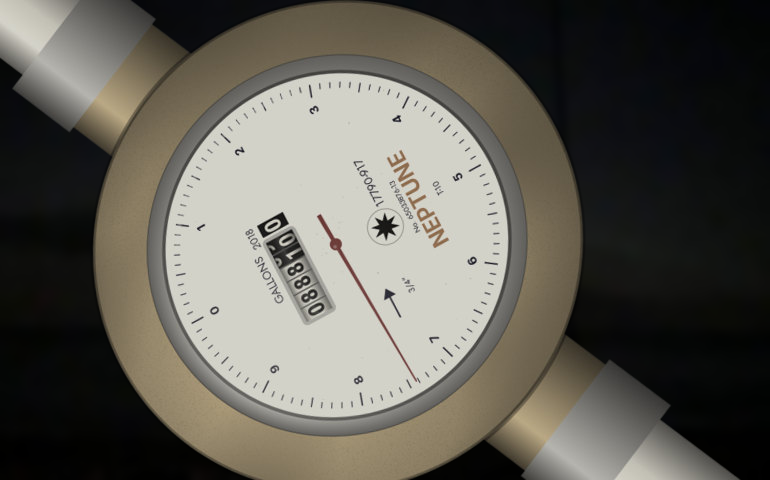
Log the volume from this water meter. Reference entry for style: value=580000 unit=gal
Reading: value=888097.4 unit=gal
